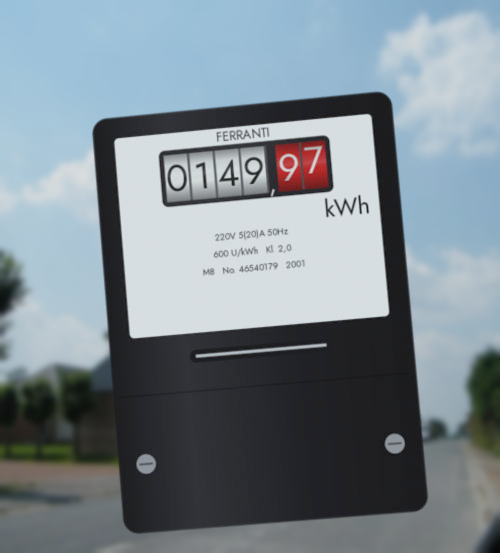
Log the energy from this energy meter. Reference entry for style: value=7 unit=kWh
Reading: value=149.97 unit=kWh
